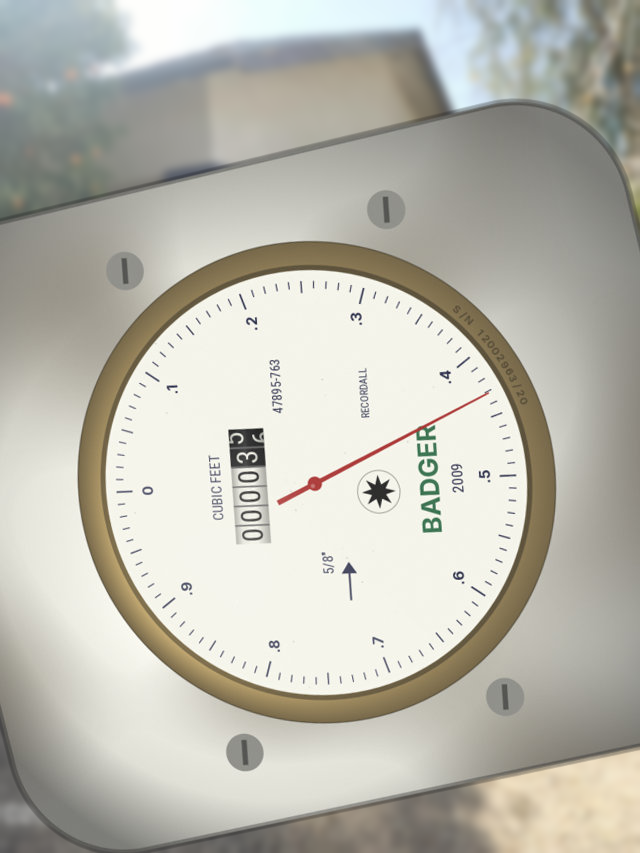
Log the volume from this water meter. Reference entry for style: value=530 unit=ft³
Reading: value=35.43 unit=ft³
